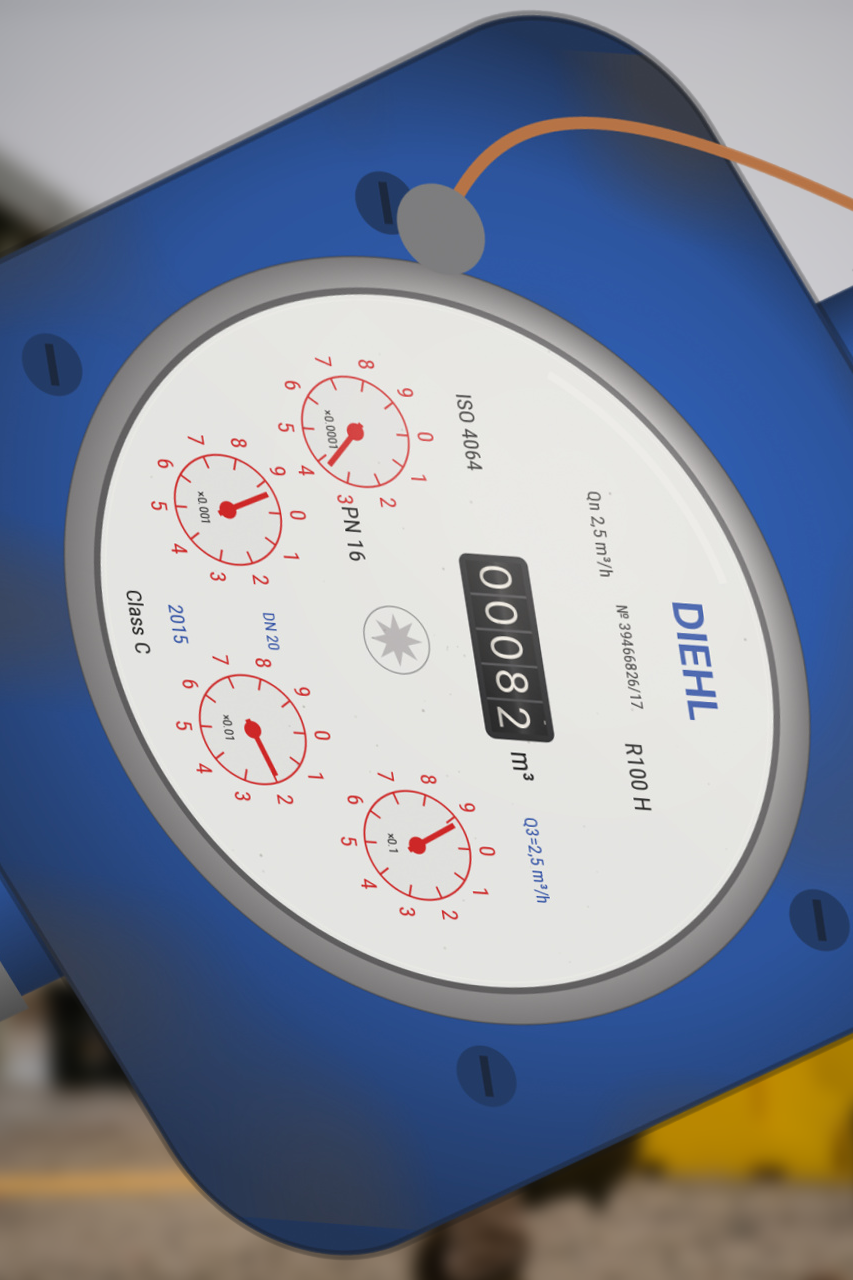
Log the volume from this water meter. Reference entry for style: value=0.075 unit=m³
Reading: value=81.9193 unit=m³
